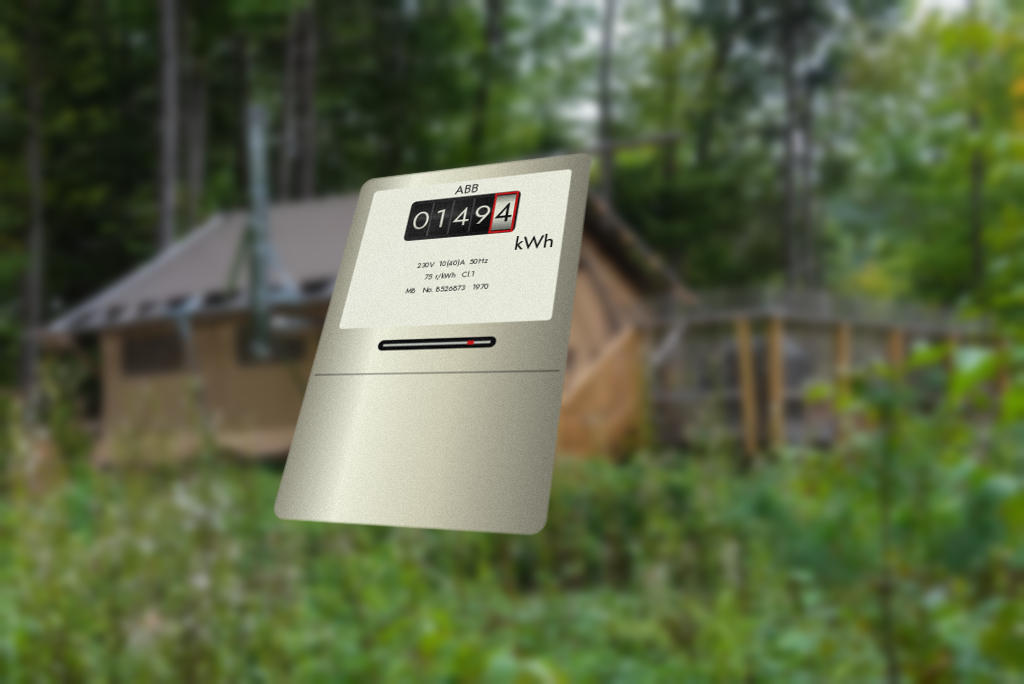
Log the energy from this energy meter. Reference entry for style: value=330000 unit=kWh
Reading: value=149.4 unit=kWh
